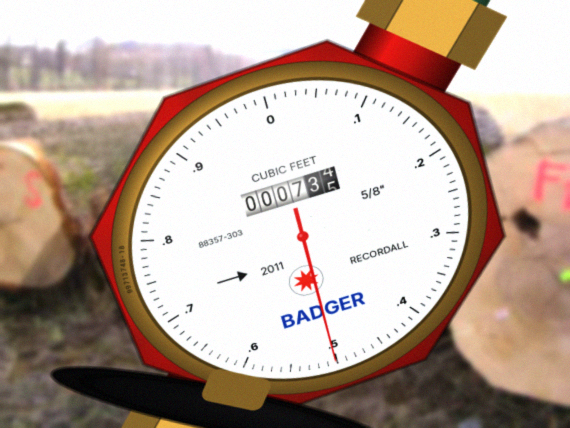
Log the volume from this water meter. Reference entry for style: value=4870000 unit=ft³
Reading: value=734.50 unit=ft³
